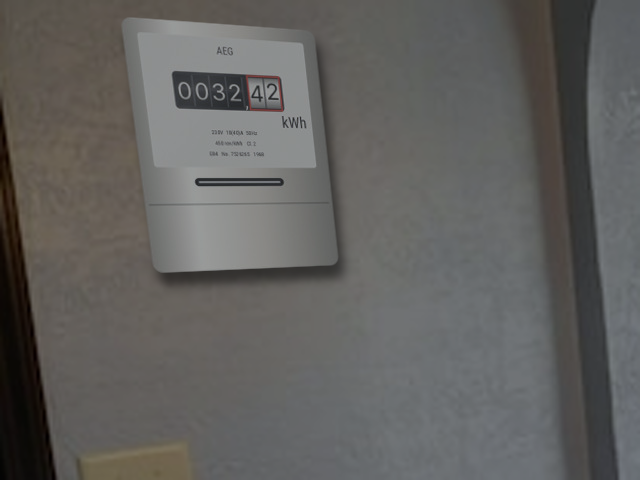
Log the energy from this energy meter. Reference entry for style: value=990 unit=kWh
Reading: value=32.42 unit=kWh
